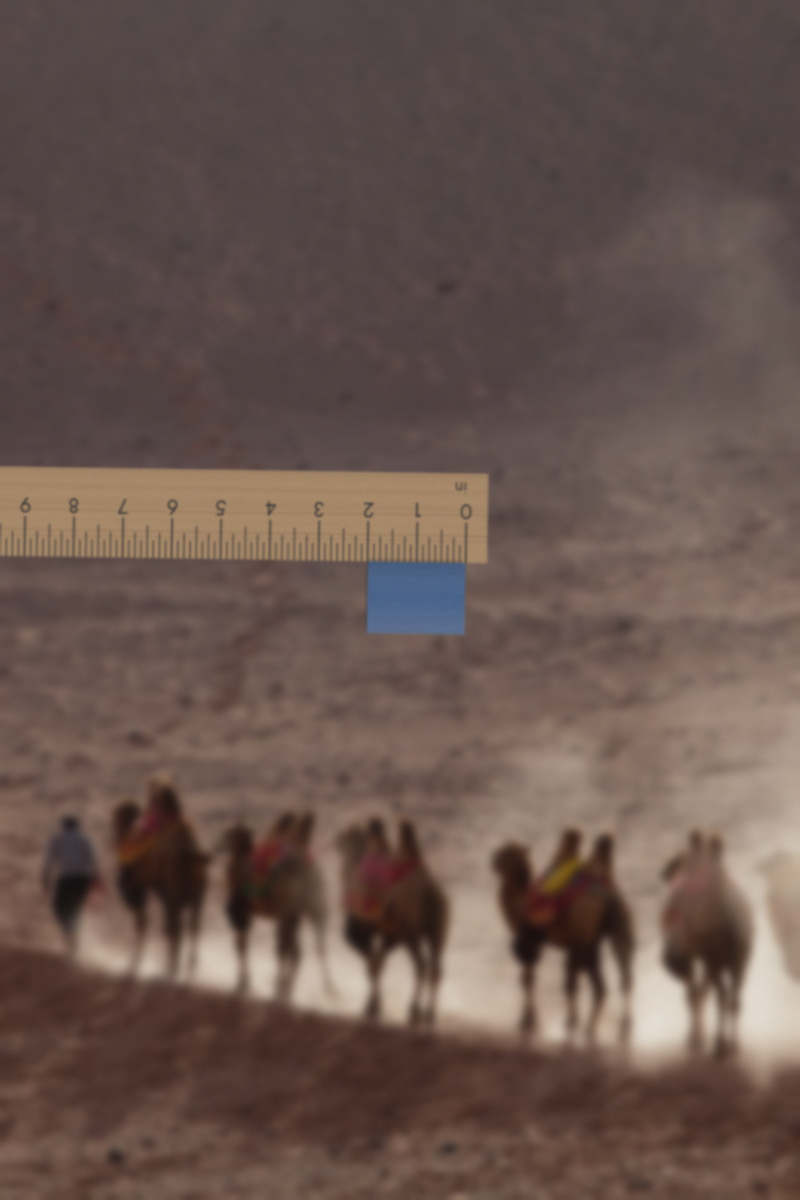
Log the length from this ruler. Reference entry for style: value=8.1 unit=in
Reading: value=2 unit=in
